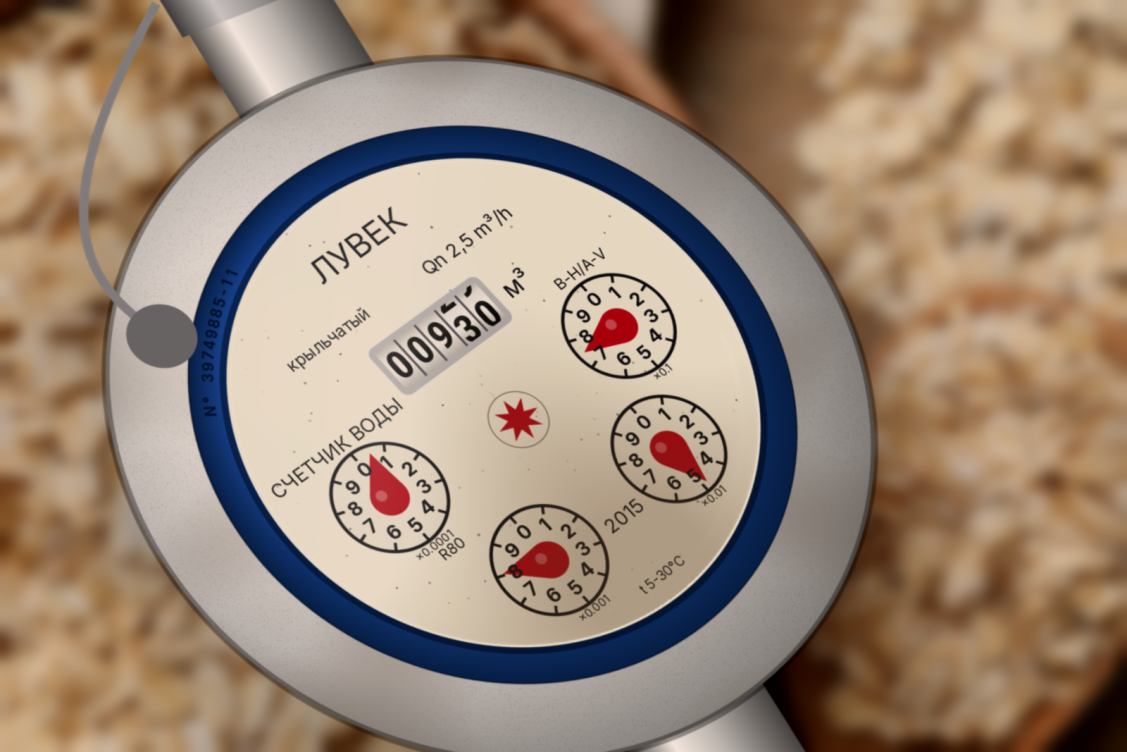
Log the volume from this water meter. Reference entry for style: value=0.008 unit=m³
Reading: value=929.7480 unit=m³
